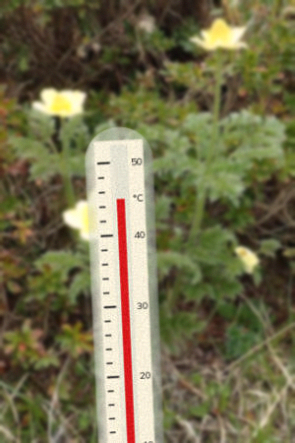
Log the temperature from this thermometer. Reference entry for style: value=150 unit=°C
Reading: value=45 unit=°C
